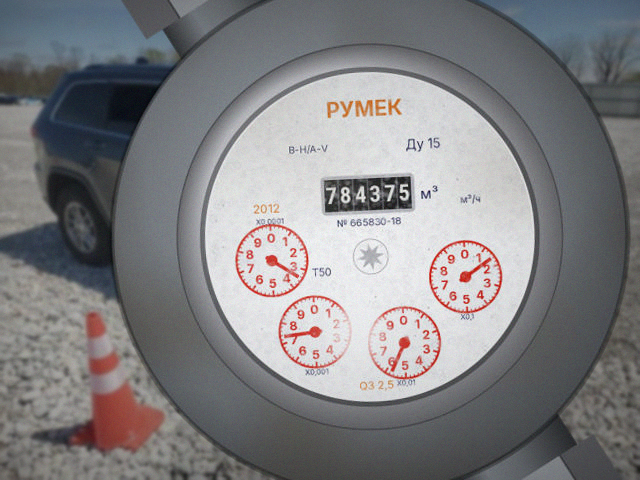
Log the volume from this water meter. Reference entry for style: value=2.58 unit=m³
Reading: value=784375.1573 unit=m³
